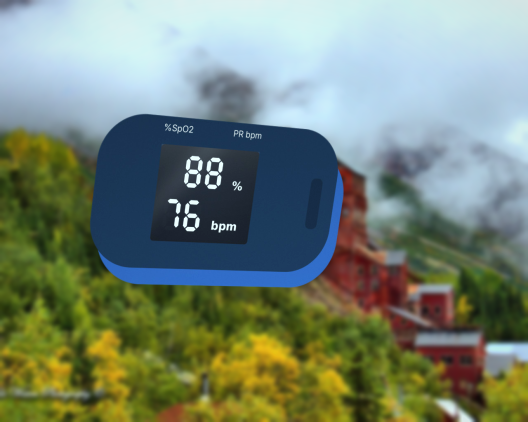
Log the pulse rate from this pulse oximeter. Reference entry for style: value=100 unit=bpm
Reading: value=76 unit=bpm
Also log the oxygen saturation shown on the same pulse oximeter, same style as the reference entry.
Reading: value=88 unit=%
